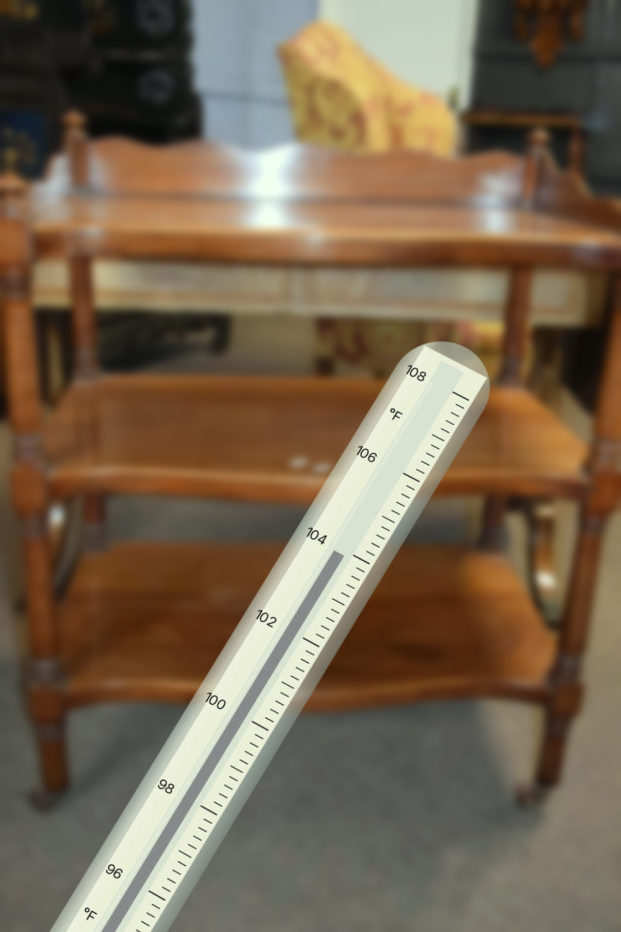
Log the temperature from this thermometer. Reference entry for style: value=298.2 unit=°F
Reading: value=103.9 unit=°F
